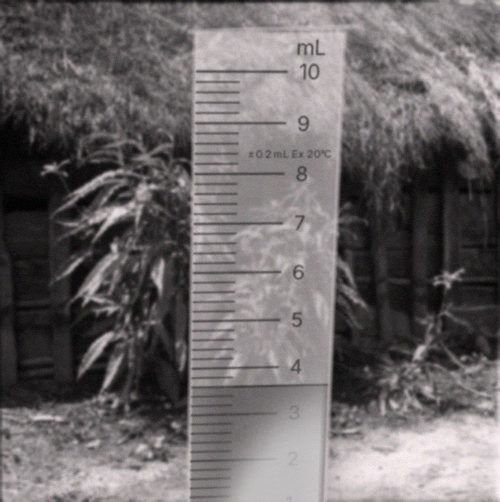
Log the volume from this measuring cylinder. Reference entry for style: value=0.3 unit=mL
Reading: value=3.6 unit=mL
